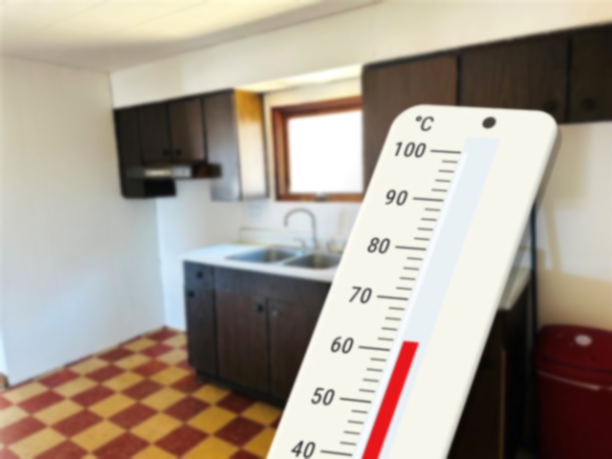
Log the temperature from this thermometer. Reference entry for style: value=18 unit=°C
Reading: value=62 unit=°C
